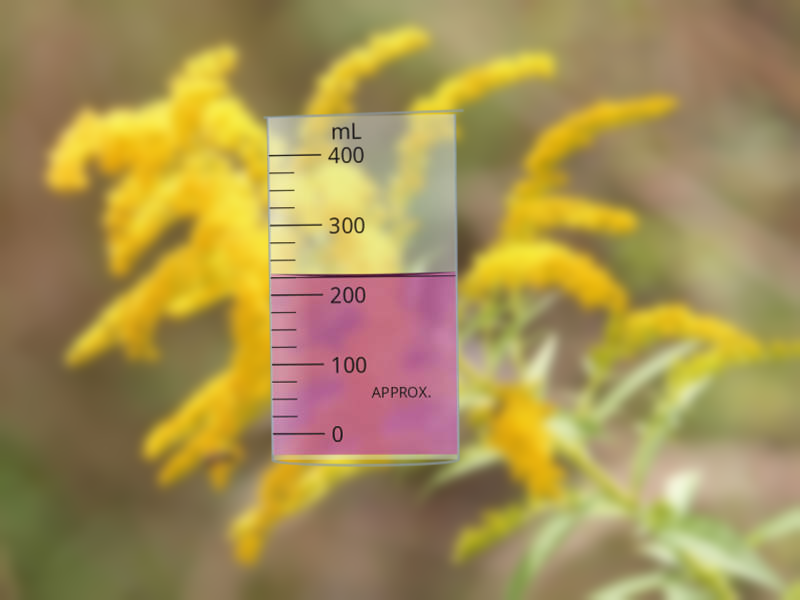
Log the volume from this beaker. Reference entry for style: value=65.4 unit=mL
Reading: value=225 unit=mL
